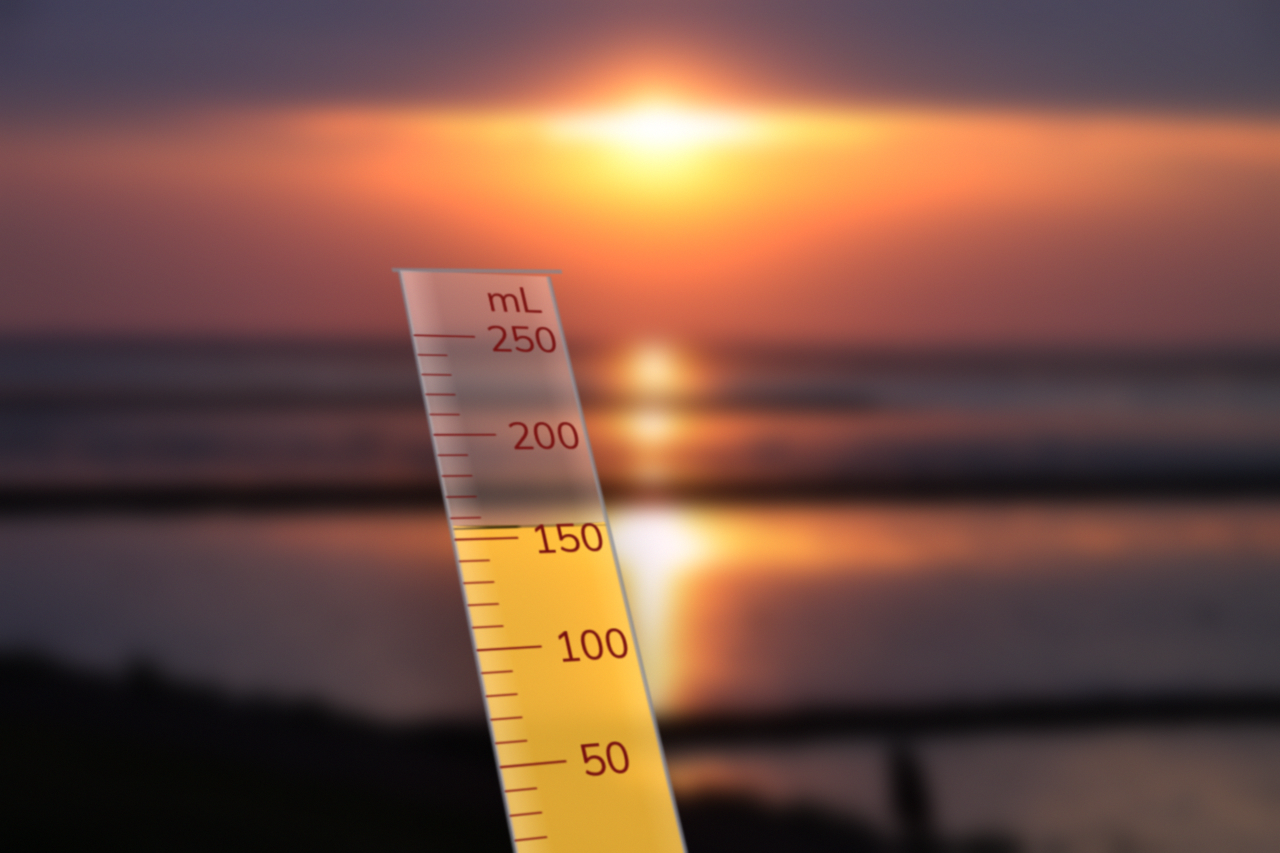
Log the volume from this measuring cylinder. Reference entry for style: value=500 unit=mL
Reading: value=155 unit=mL
